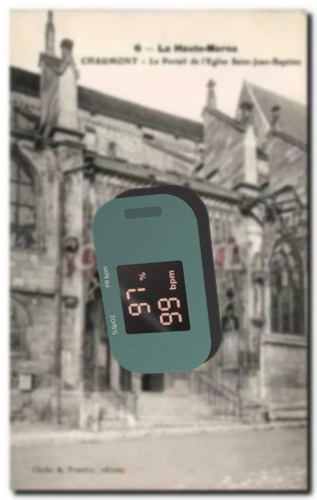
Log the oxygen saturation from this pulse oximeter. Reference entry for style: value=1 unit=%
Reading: value=97 unit=%
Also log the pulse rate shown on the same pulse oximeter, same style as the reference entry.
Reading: value=99 unit=bpm
